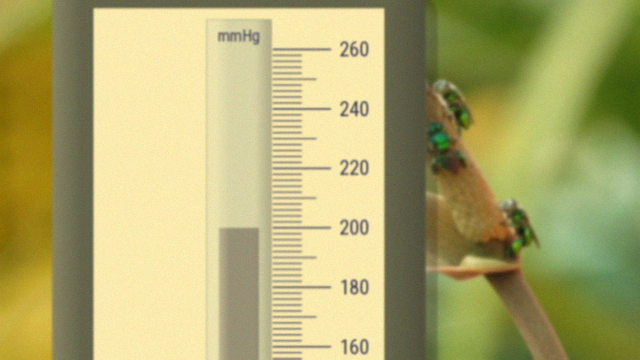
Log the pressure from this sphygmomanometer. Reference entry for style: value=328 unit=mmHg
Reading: value=200 unit=mmHg
